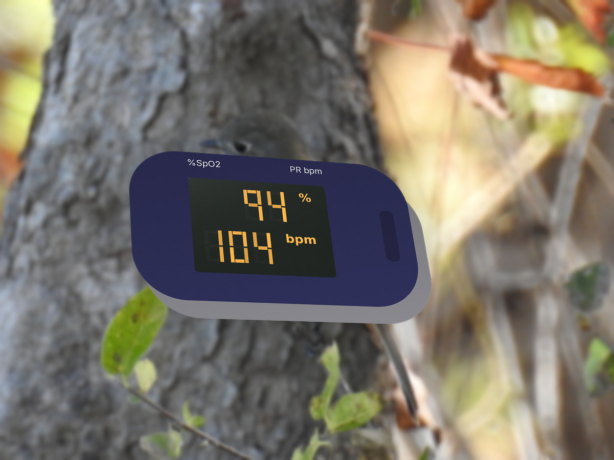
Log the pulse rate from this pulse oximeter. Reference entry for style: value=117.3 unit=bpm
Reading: value=104 unit=bpm
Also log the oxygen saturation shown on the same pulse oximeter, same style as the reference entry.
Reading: value=94 unit=%
